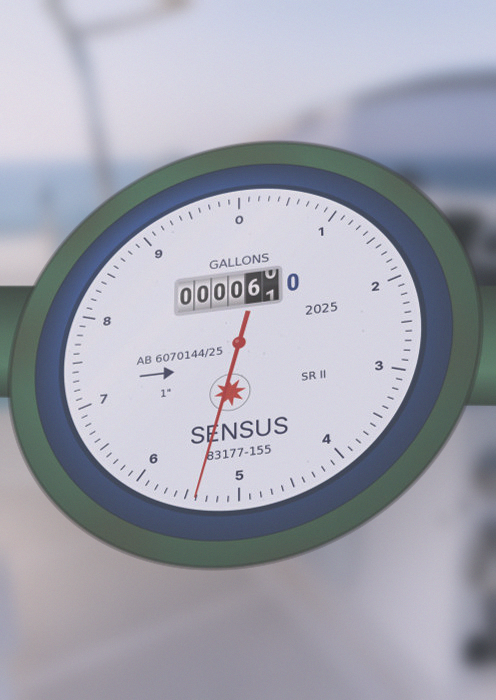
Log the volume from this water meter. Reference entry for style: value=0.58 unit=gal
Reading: value=605.4 unit=gal
